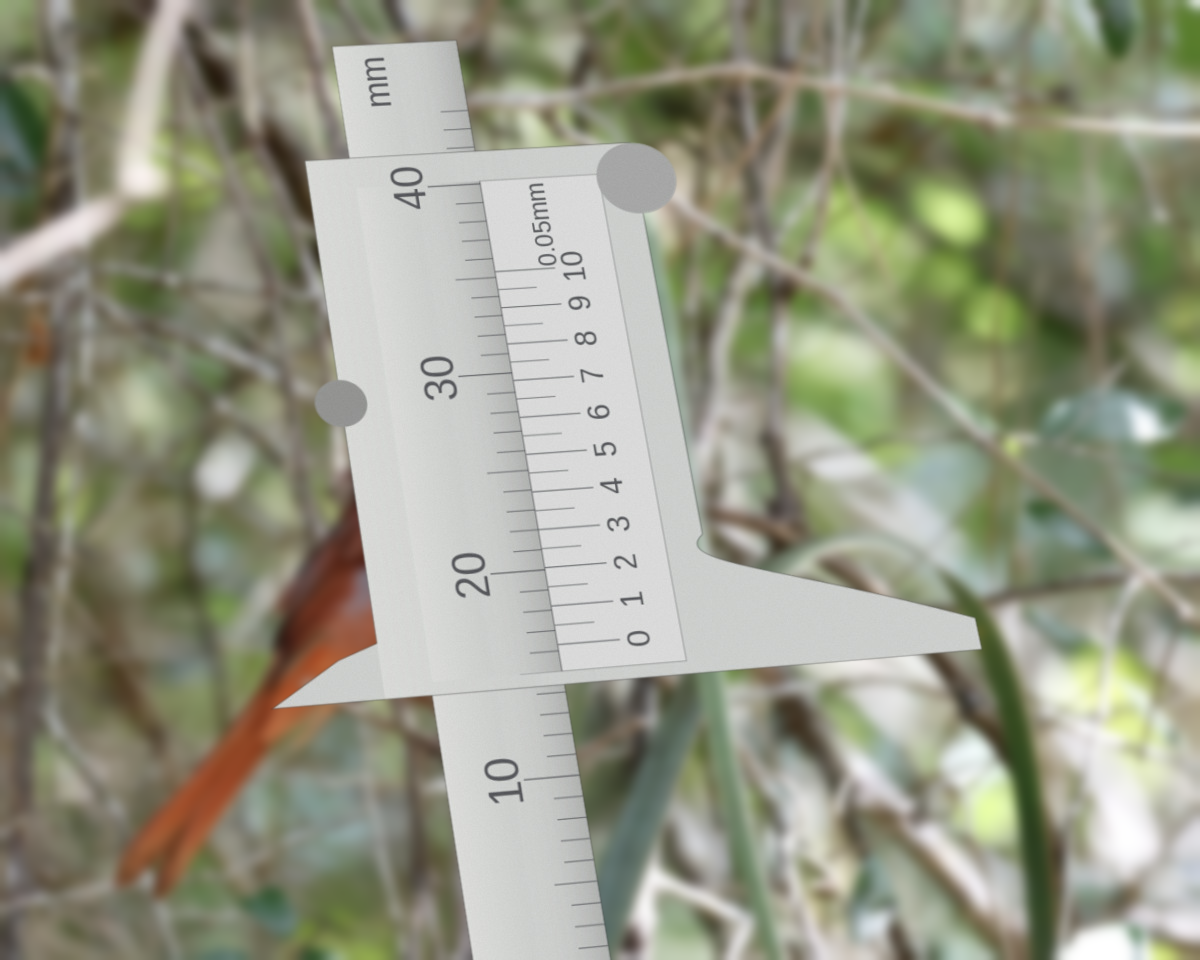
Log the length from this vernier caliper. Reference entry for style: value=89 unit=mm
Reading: value=16.3 unit=mm
